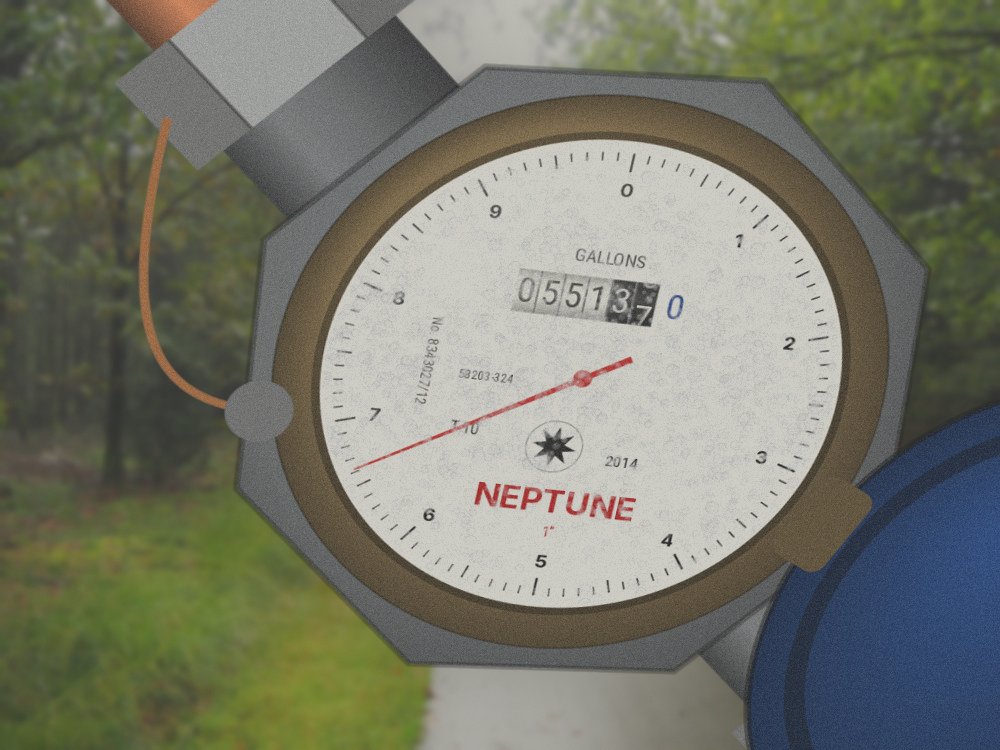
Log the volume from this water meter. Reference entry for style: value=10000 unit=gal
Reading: value=551366.6 unit=gal
